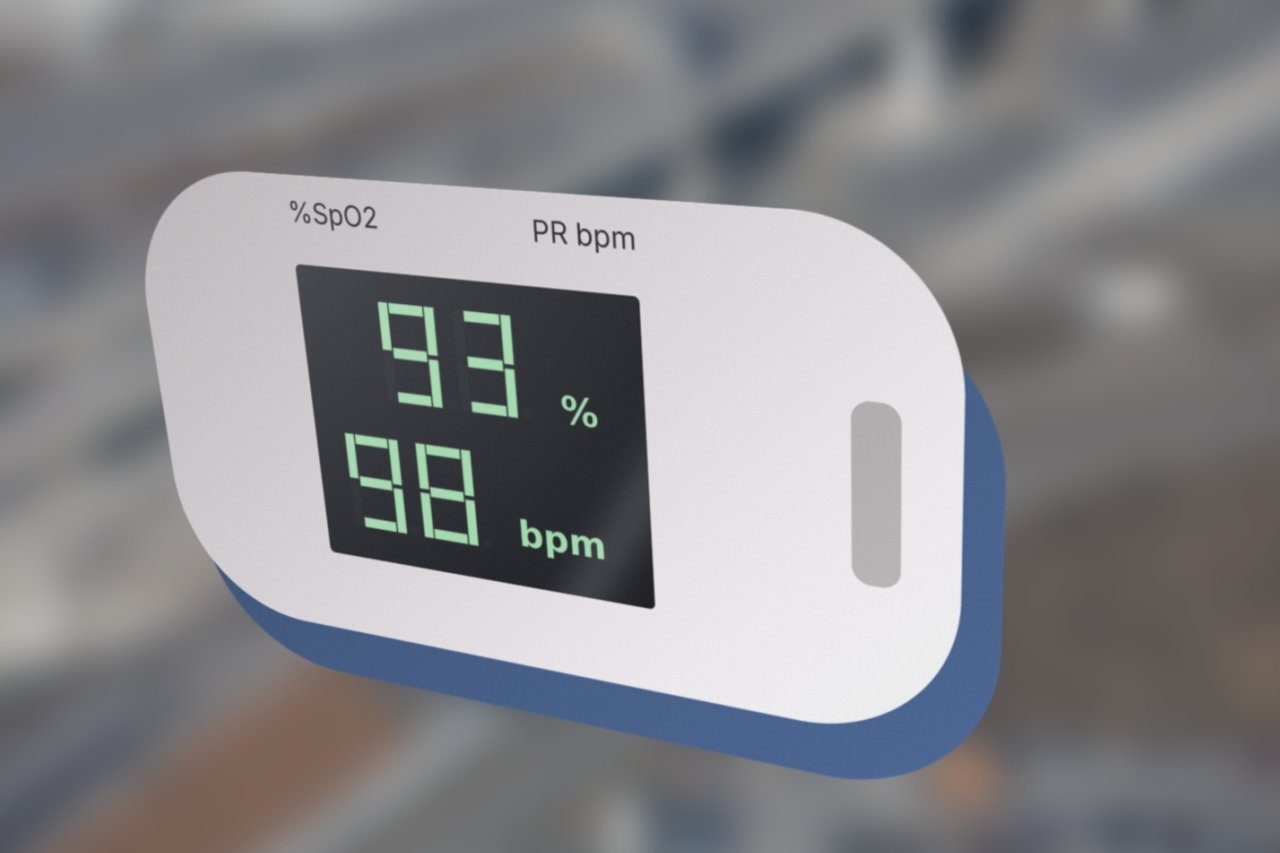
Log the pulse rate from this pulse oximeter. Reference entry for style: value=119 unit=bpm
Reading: value=98 unit=bpm
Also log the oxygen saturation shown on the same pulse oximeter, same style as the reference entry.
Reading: value=93 unit=%
